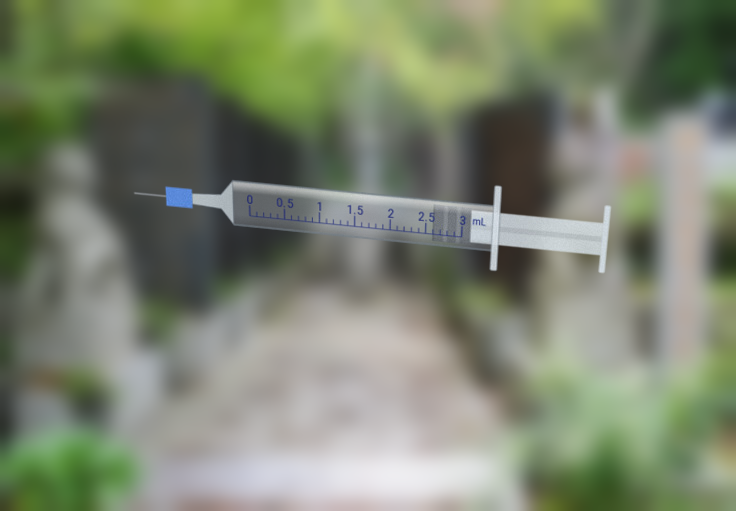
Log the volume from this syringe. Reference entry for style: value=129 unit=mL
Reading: value=2.6 unit=mL
